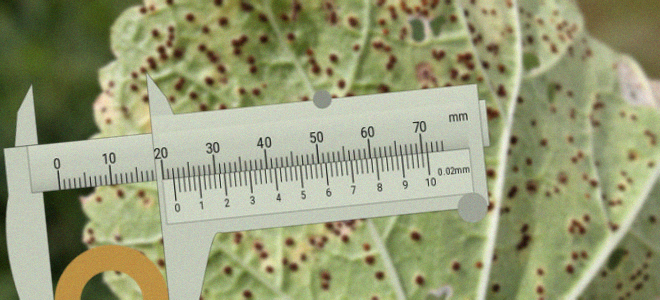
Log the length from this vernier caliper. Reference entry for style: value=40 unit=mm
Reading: value=22.0 unit=mm
